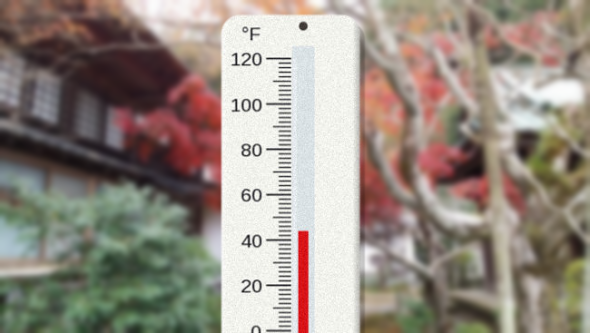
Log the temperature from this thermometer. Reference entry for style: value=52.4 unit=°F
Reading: value=44 unit=°F
